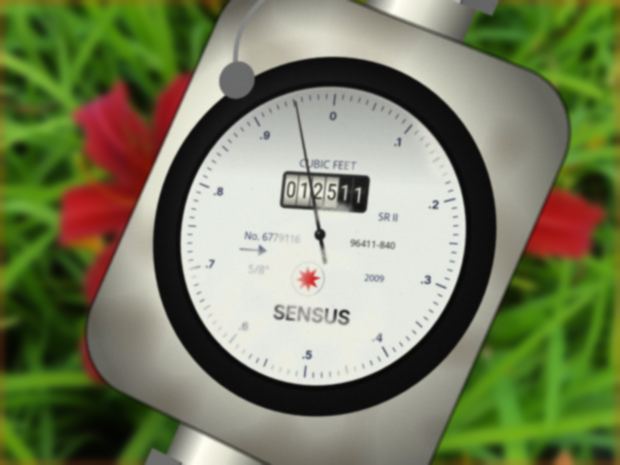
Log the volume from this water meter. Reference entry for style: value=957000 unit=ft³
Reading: value=12510.95 unit=ft³
